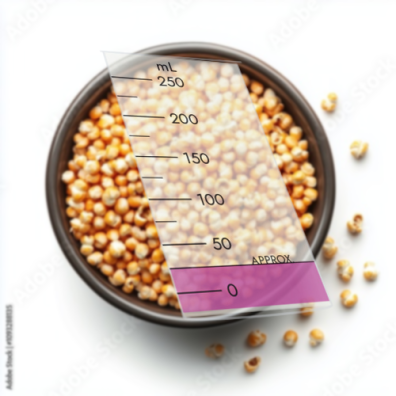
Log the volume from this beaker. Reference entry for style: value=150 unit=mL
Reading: value=25 unit=mL
